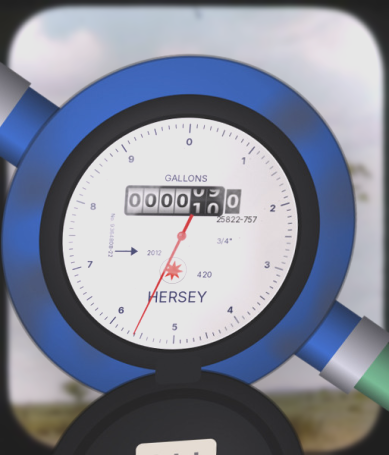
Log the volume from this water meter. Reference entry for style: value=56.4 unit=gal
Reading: value=95.6 unit=gal
